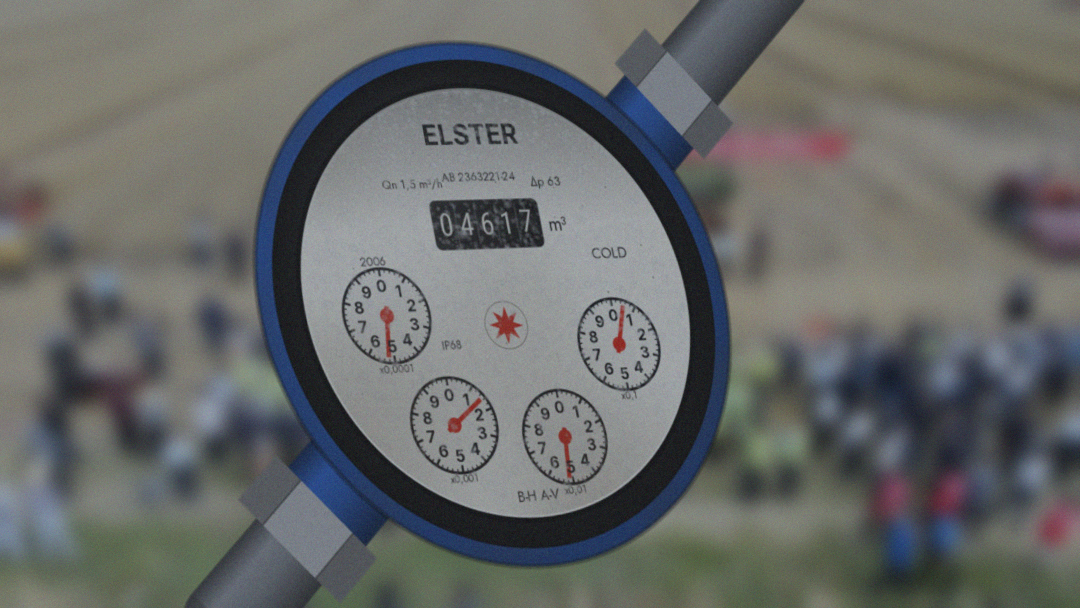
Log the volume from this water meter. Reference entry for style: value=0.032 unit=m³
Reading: value=4617.0515 unit=m³
